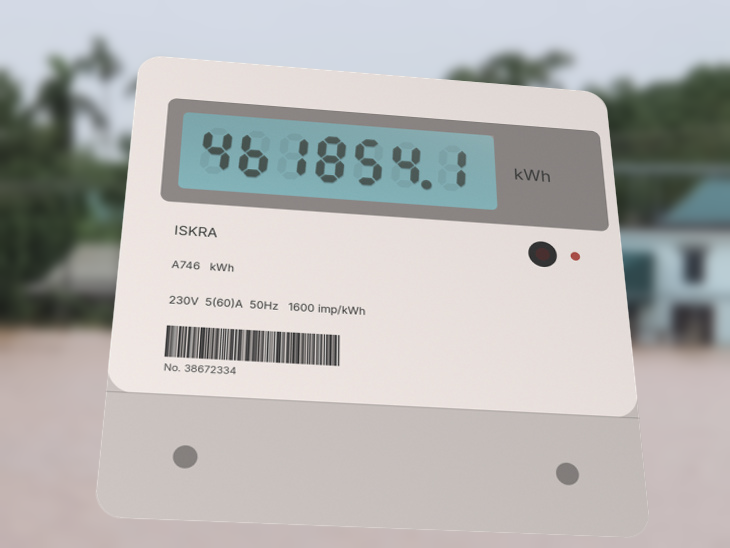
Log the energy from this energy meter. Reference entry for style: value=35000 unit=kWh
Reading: value=461854.1 unit=kWh
